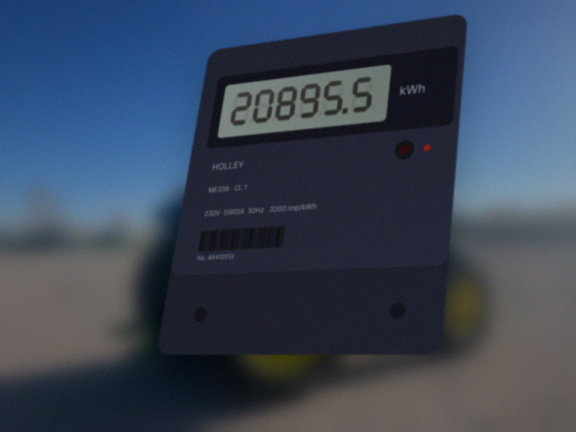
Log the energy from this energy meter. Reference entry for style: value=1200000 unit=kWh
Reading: value=20895.5 unit=kWh
